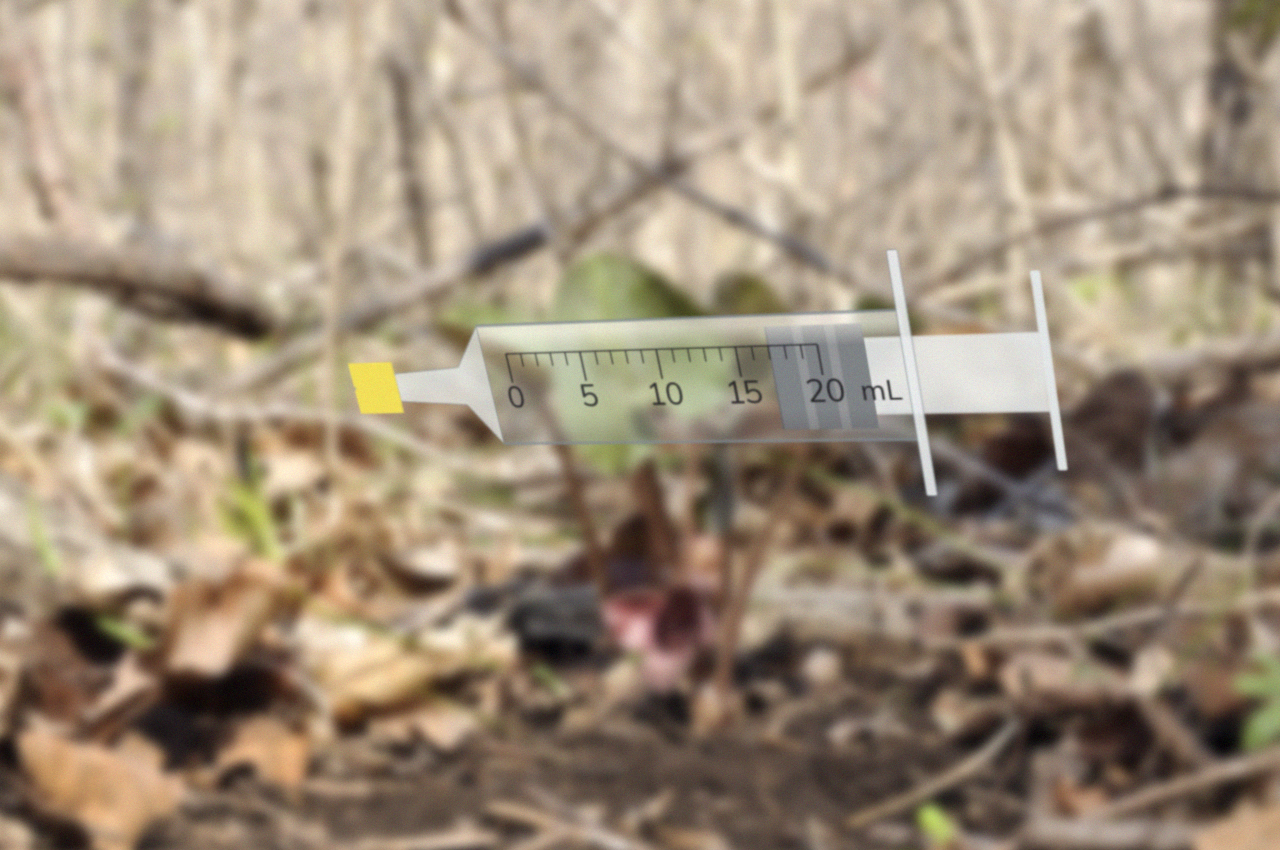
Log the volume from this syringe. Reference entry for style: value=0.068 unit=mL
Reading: value=17 unit=mL
